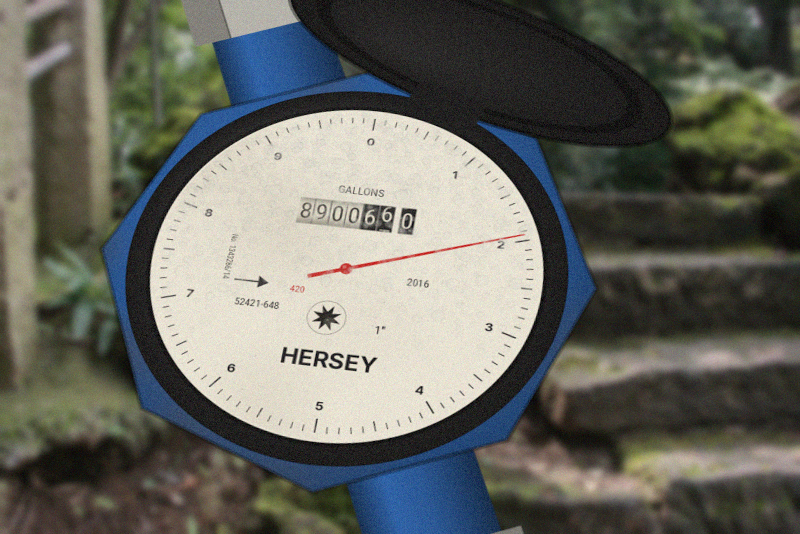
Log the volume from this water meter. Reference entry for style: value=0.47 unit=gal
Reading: value=8900661.9 unit=gal
